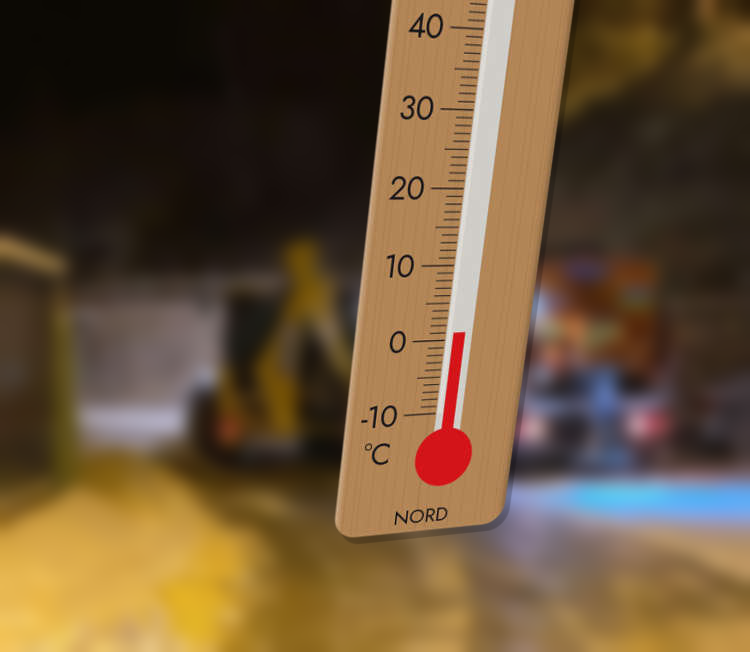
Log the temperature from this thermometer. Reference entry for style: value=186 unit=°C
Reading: value=1 unit=°C
